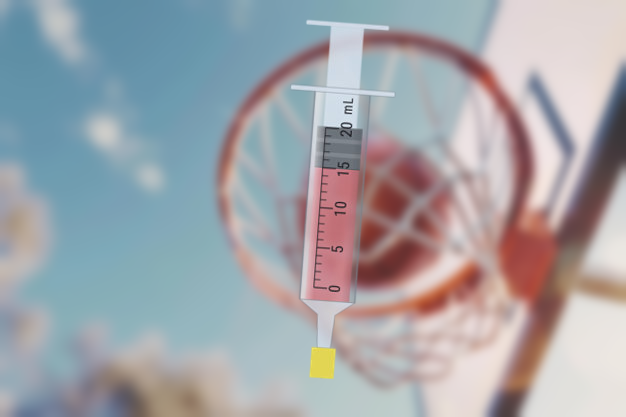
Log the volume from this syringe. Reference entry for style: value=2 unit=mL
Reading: value=15 unit=mL
